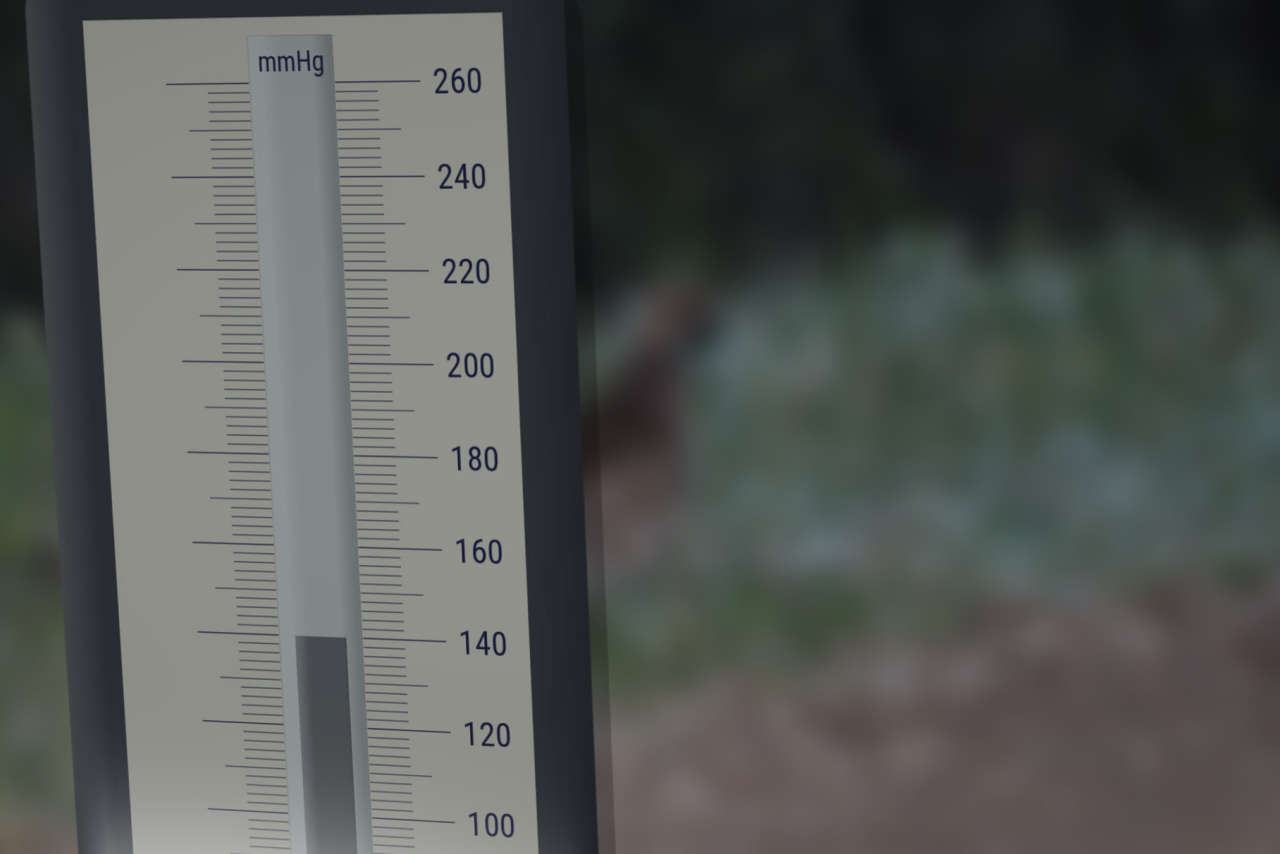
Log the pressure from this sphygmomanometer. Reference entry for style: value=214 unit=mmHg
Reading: value=140 unit=mmHg
